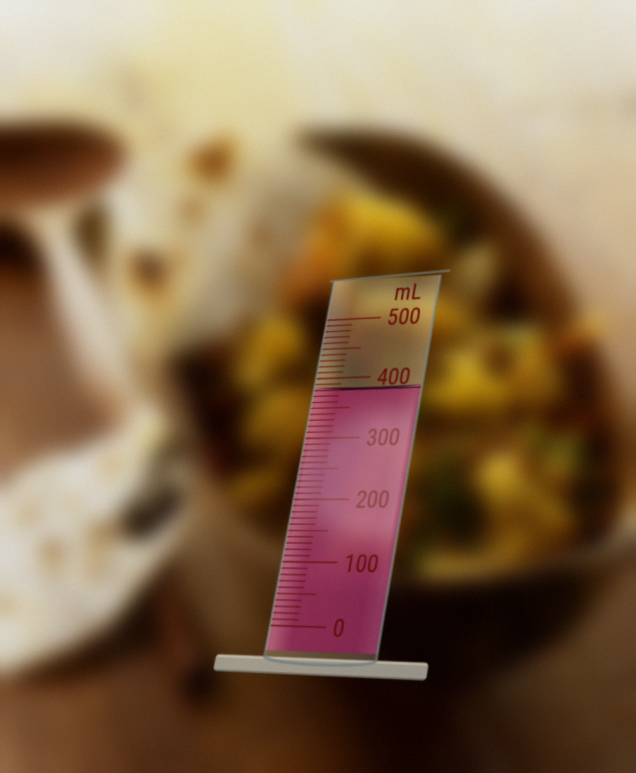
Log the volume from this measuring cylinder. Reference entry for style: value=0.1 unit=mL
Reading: value=380 unit=mL
